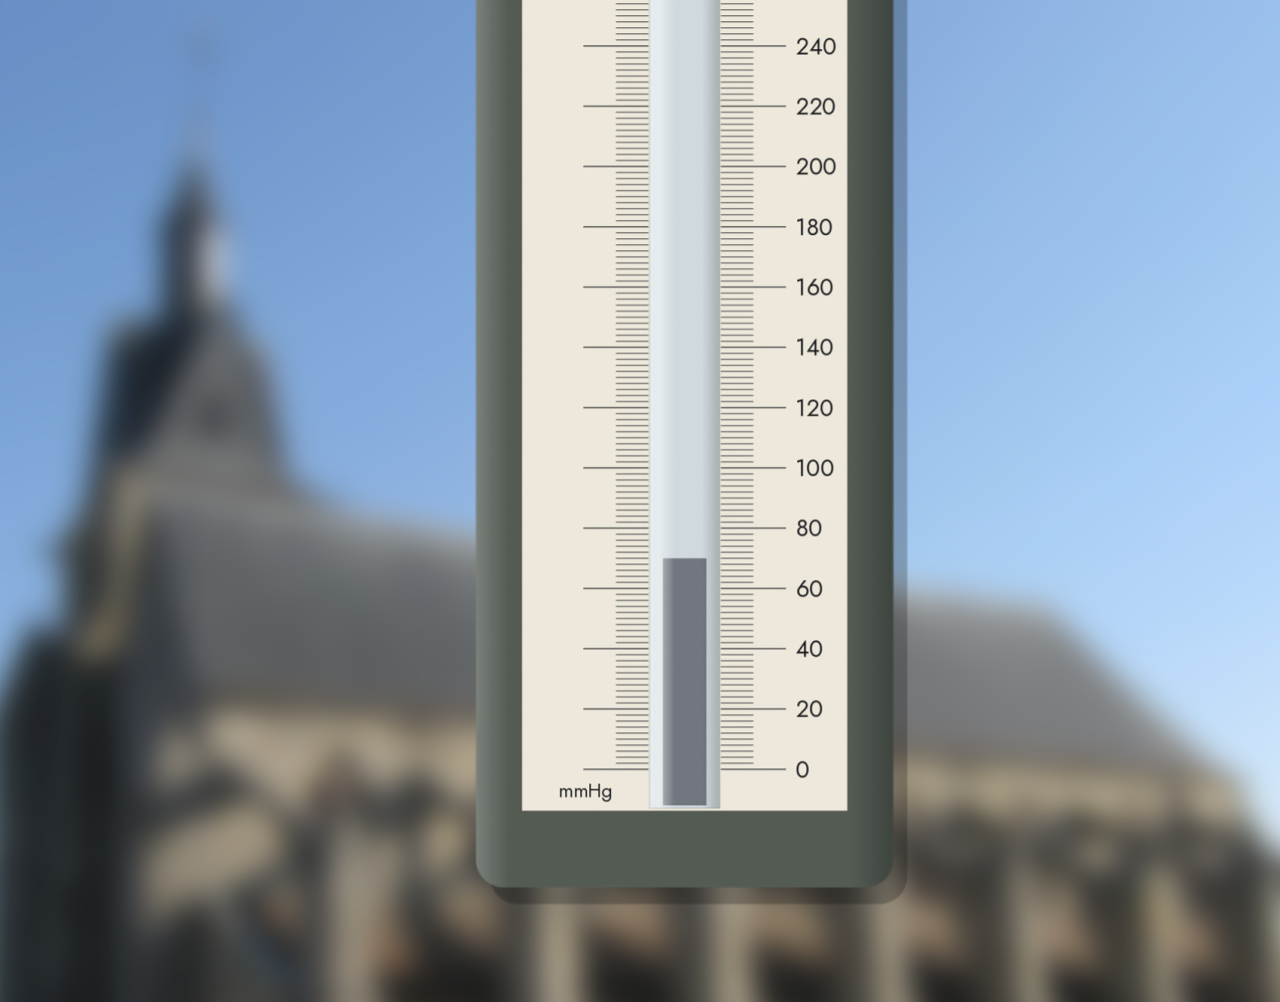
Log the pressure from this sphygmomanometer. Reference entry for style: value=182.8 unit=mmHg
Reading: value=70 unit=mmHg
